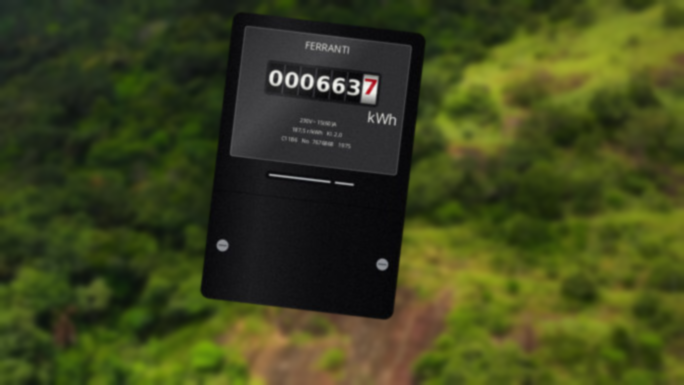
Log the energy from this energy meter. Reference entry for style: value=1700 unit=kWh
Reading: value=663.7 unit=kWh
